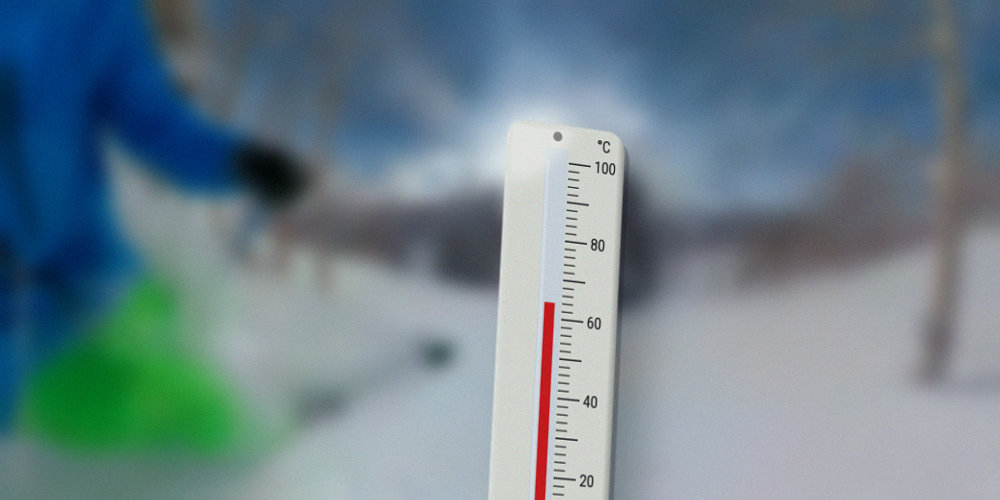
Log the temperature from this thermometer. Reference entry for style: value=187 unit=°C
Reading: value=64 unit=°C
